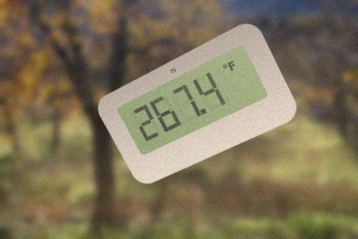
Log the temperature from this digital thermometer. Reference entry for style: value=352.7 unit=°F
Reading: value=267.4 unit=°F
